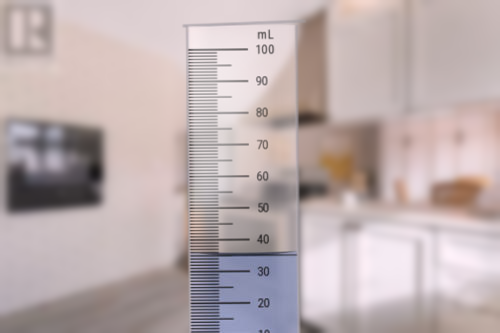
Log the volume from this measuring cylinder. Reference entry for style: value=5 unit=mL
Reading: value=35 unit=mL
